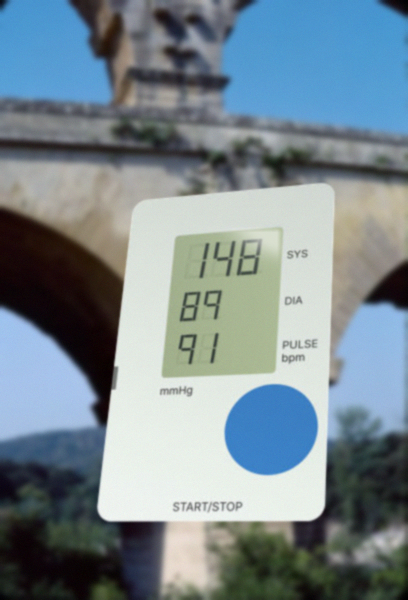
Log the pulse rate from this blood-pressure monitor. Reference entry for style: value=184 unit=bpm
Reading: value=91 unit=bpm
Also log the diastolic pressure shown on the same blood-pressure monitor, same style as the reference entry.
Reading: value=89 unit=mmHg
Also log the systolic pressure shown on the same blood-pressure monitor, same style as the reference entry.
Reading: value=148 unit=mmHg
